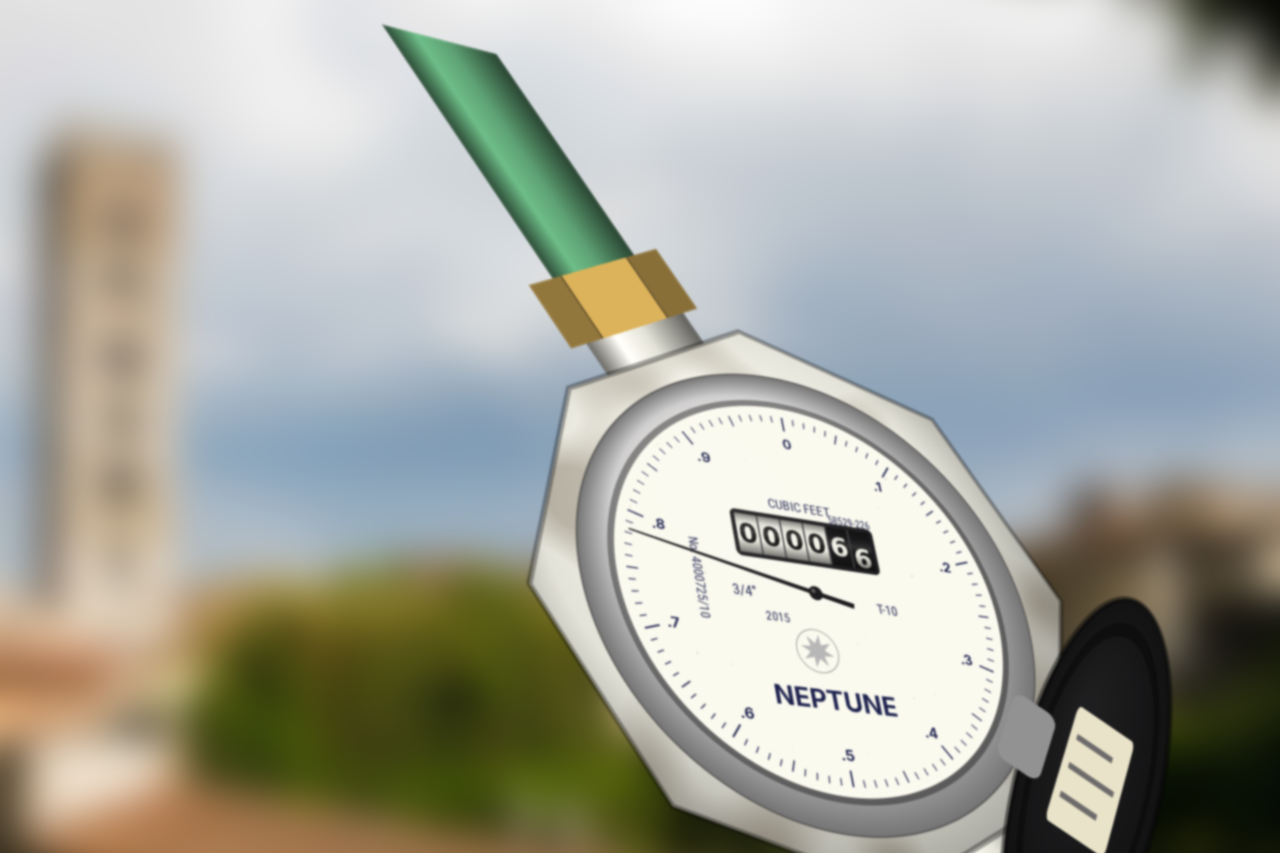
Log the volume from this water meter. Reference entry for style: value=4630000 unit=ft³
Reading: value=65.78 unit=ft³
